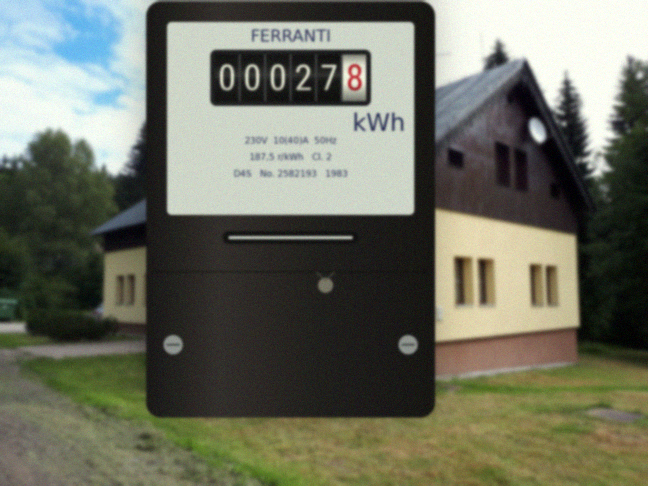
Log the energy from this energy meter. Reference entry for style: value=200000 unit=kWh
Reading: value=27.8 unit=kWh
